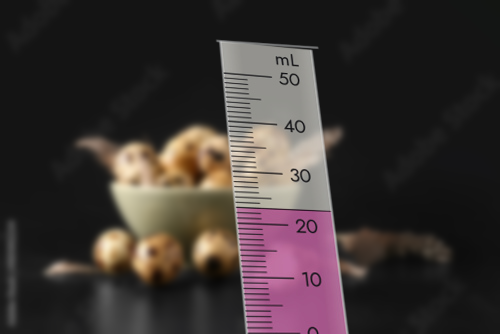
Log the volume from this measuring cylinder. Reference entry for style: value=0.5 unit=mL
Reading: value=23 unit=mL
